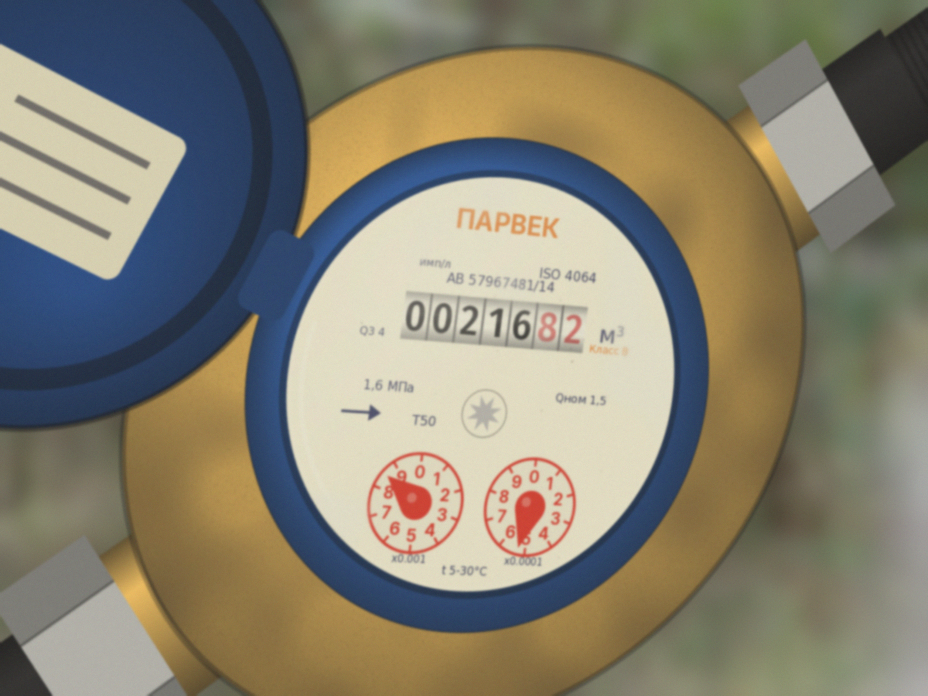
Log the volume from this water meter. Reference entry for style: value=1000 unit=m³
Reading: value=216.8285 unit=m³
